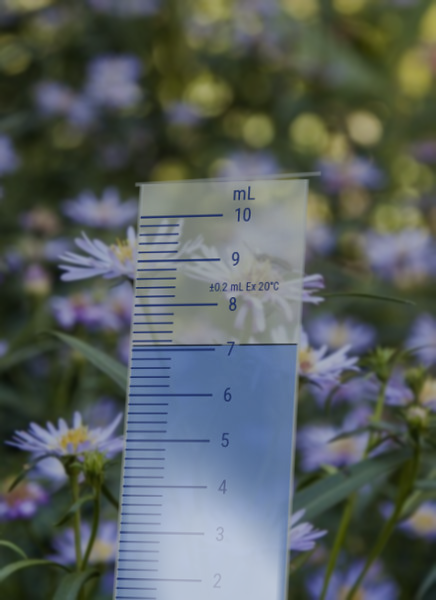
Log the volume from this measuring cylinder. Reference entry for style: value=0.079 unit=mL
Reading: value=7.1 unit=mL
